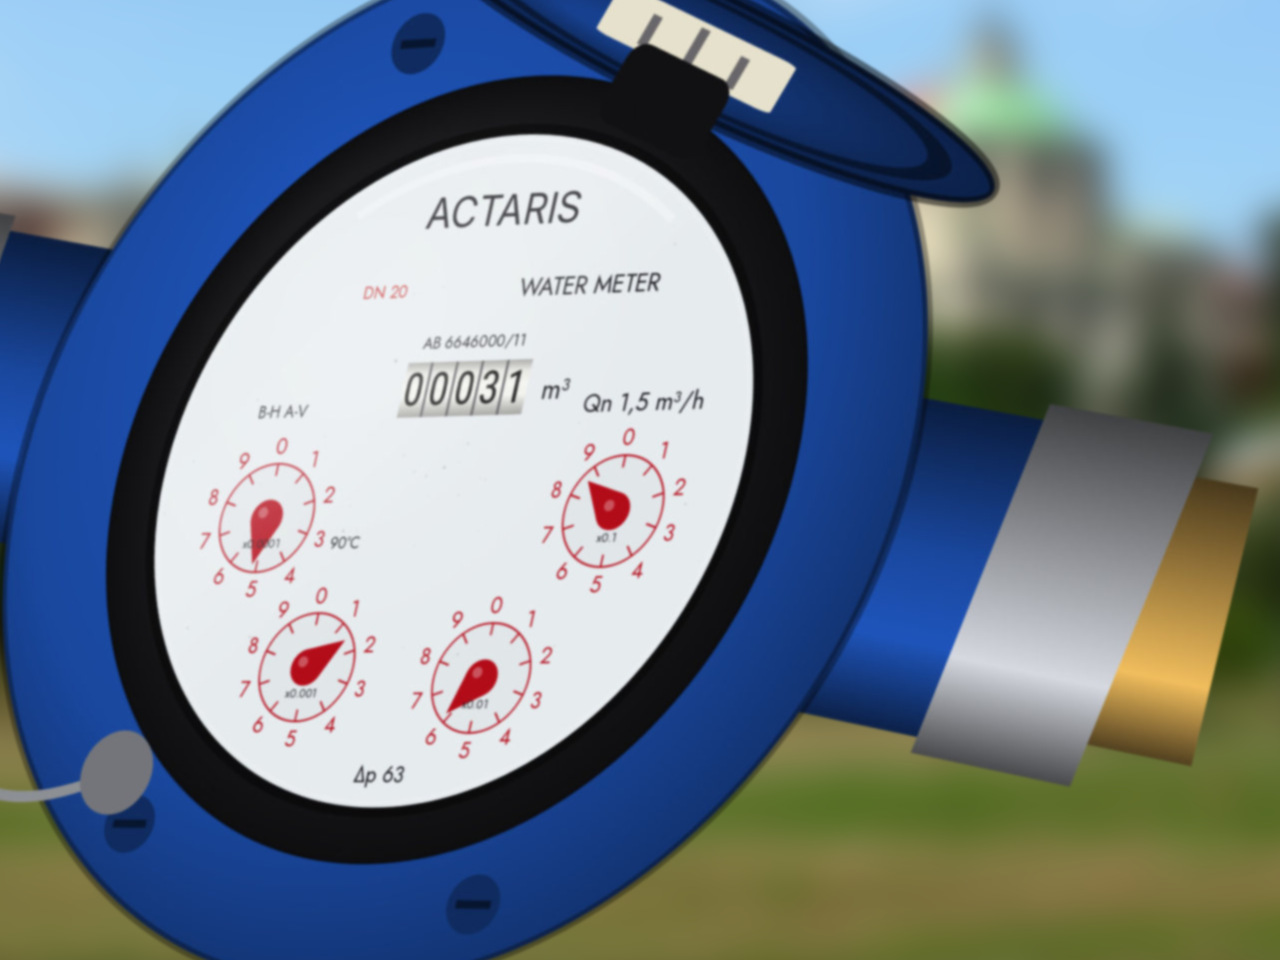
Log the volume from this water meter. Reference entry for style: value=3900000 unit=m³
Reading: value=31.8615 unit=m³
